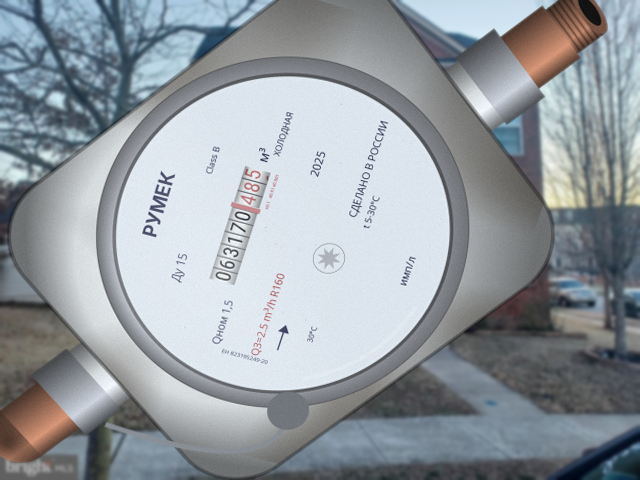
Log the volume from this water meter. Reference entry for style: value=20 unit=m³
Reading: value=63170.485 unit=m³
